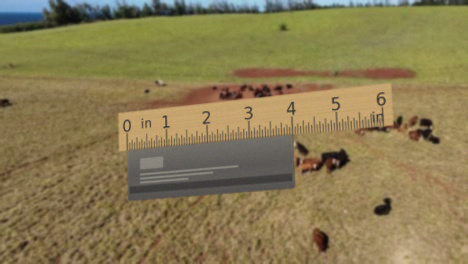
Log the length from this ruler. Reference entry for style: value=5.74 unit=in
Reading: value=4 unit=in
